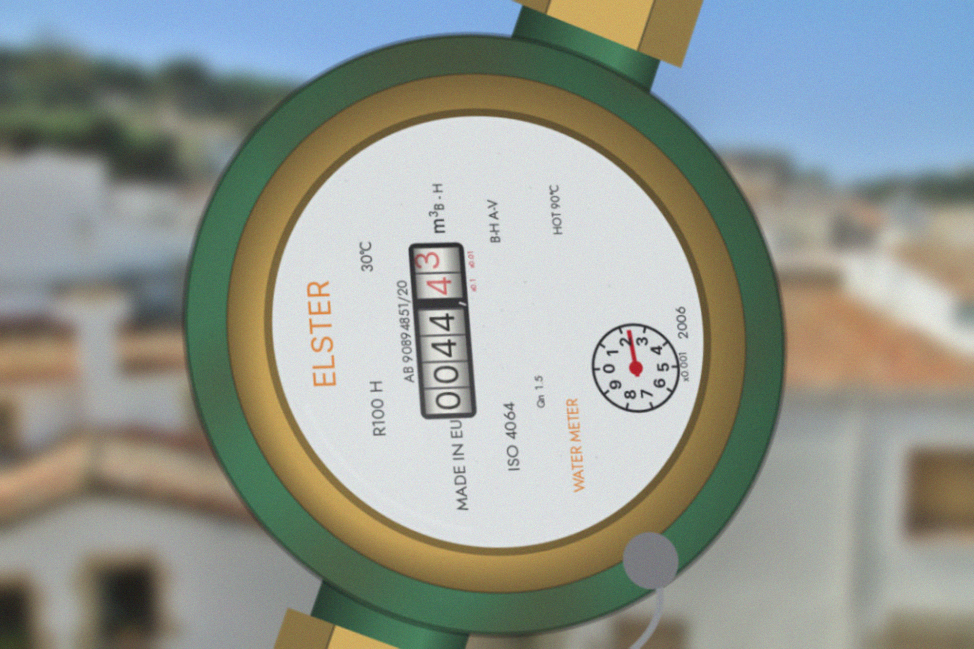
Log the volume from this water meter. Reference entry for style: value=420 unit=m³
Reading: value=44.432 unit=m³
